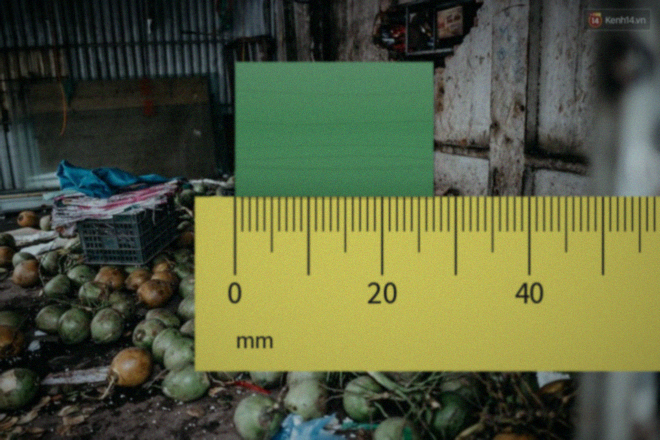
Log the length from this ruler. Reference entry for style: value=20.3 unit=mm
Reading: value=27 unit=mm
